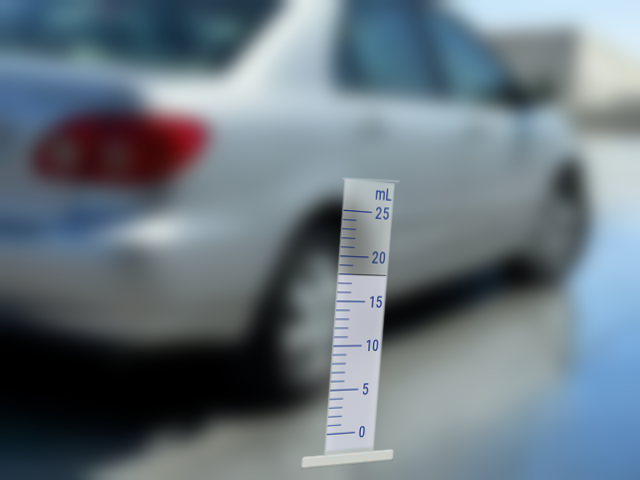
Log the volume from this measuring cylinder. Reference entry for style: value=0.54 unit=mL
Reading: value=18 unit=mL
